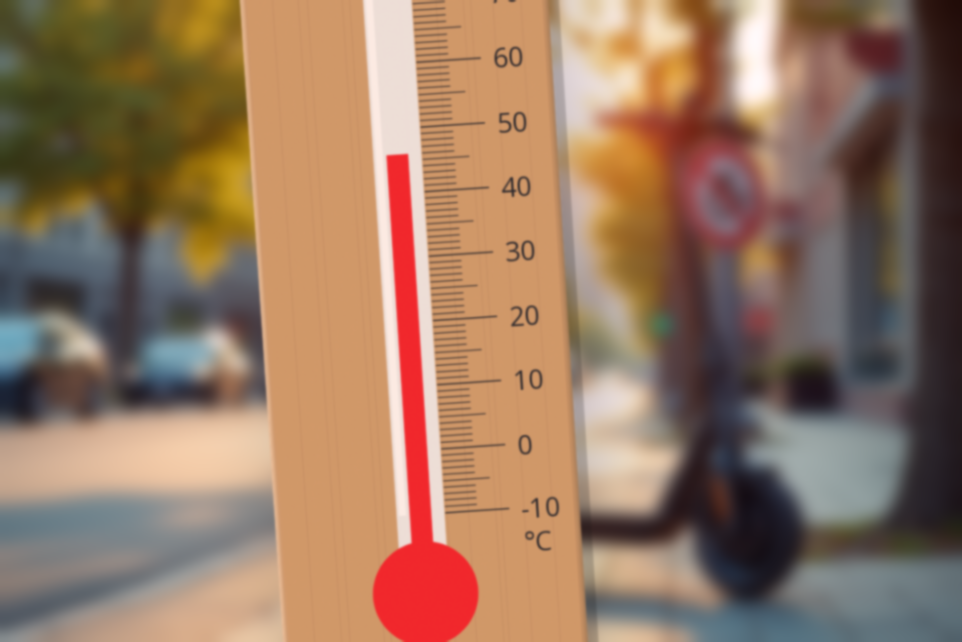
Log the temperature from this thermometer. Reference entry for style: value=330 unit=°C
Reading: value=46 unit=°C
